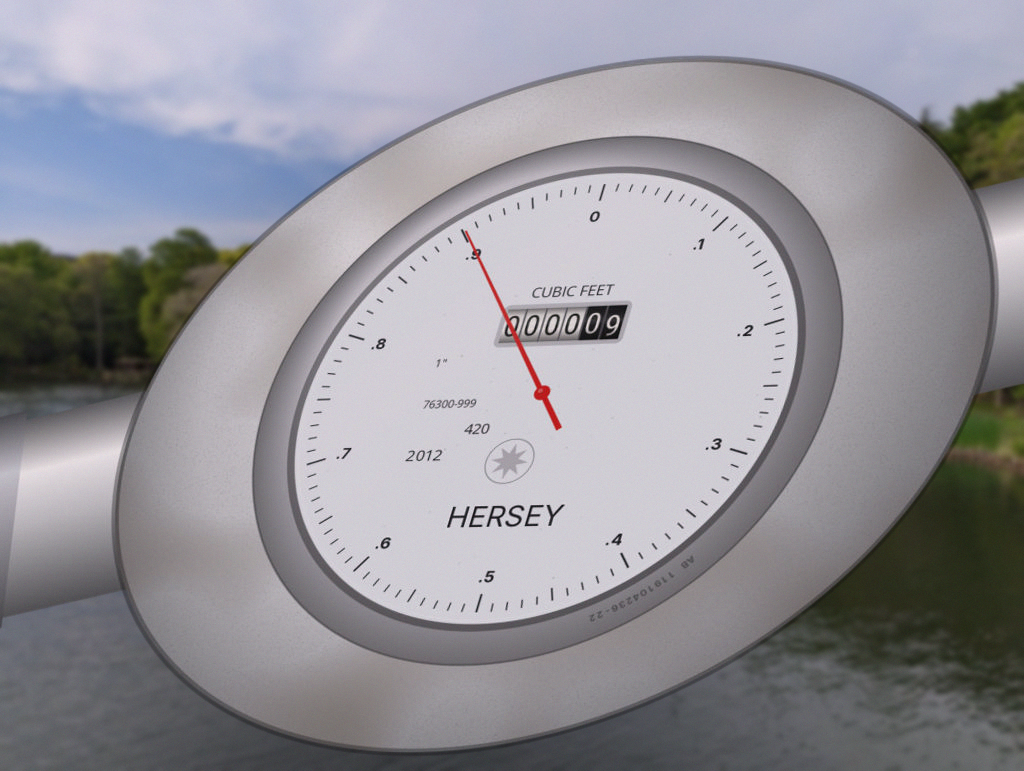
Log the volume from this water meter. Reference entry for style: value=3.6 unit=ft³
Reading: value=8.90 unit=ft³
